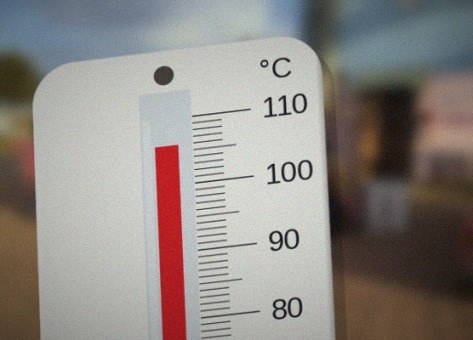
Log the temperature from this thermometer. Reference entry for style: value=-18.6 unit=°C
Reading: value=106 unit=°C
